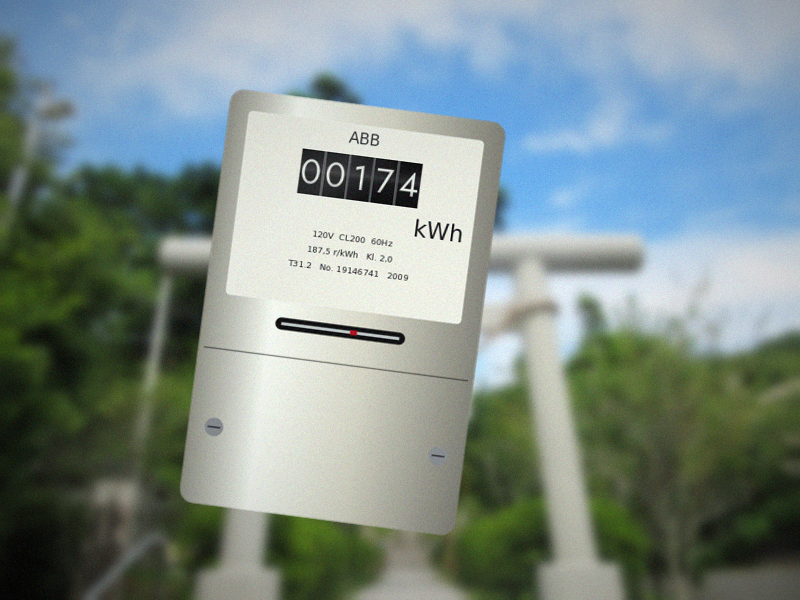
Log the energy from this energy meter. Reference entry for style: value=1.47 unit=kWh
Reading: value=174 unit=kWh
